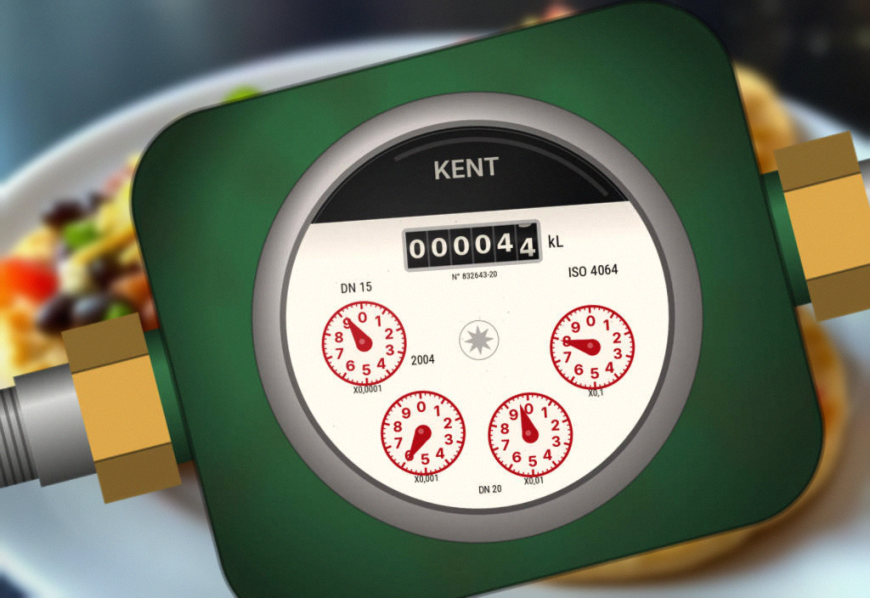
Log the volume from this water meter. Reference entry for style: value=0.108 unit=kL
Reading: value=43.7959 unit=kL
